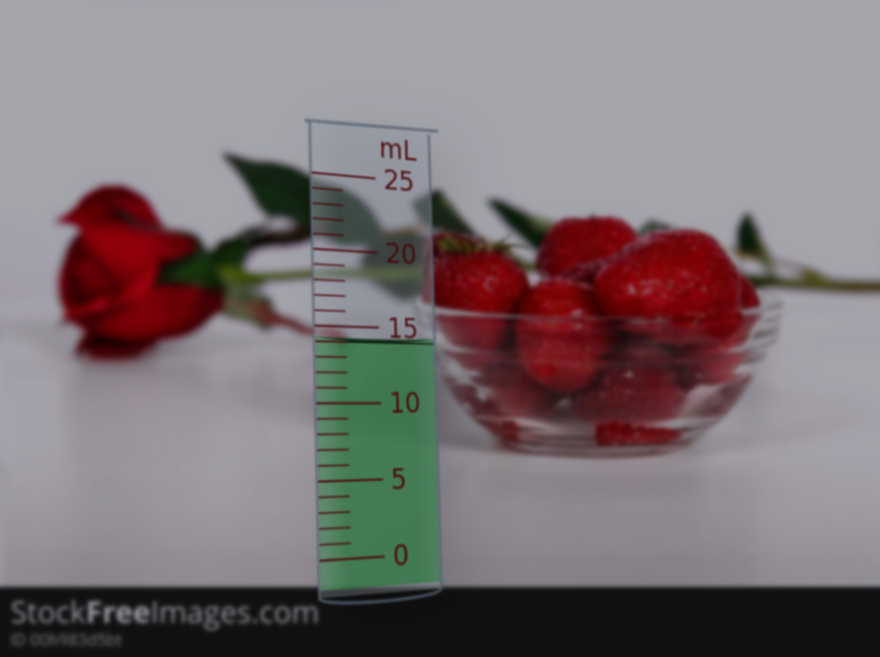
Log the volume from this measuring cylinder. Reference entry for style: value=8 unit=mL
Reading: value=14 unit=mL
